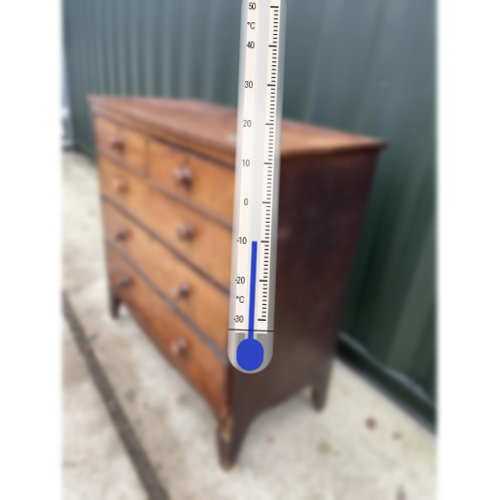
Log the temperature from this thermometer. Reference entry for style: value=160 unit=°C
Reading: value=-10 unit=°C
